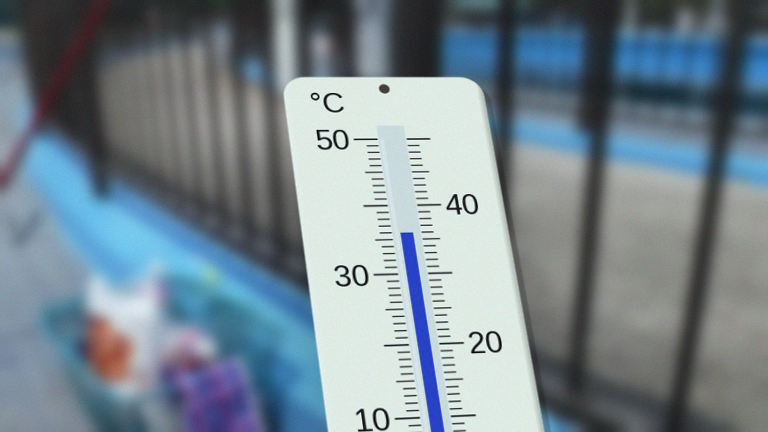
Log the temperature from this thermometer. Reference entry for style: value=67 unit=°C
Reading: value=36 unit=°C
